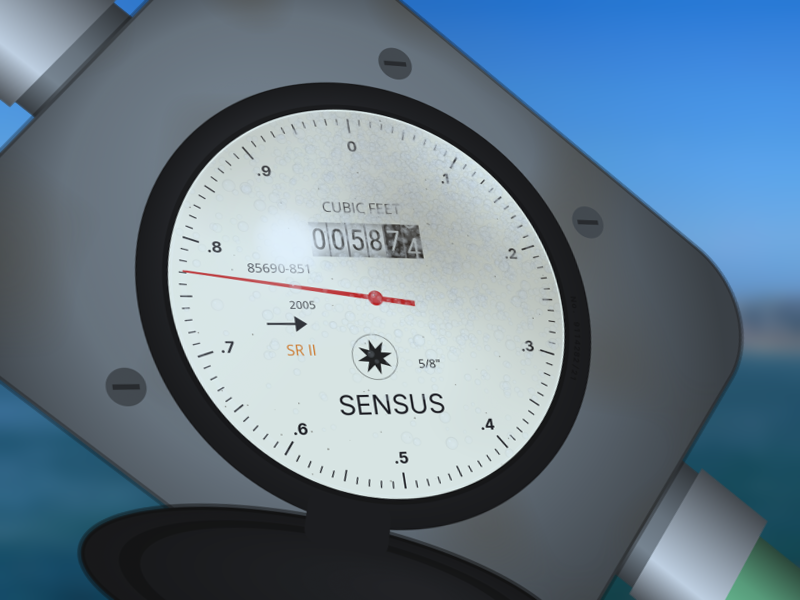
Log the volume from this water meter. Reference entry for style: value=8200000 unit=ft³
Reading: value=5873.77 unit=ft³
